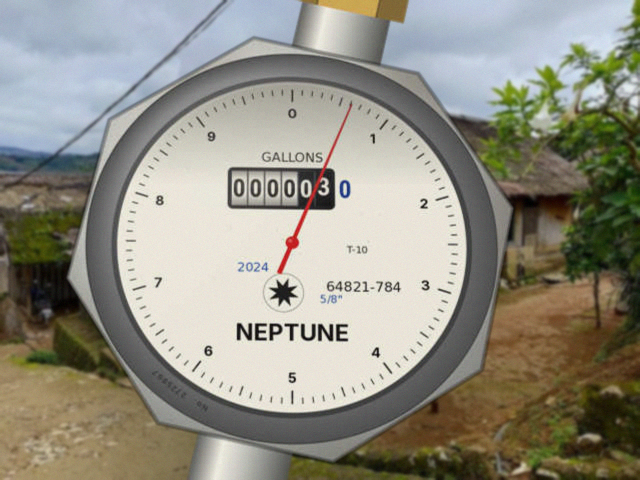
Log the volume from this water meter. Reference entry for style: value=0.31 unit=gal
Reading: value=30.6 unit=gal
